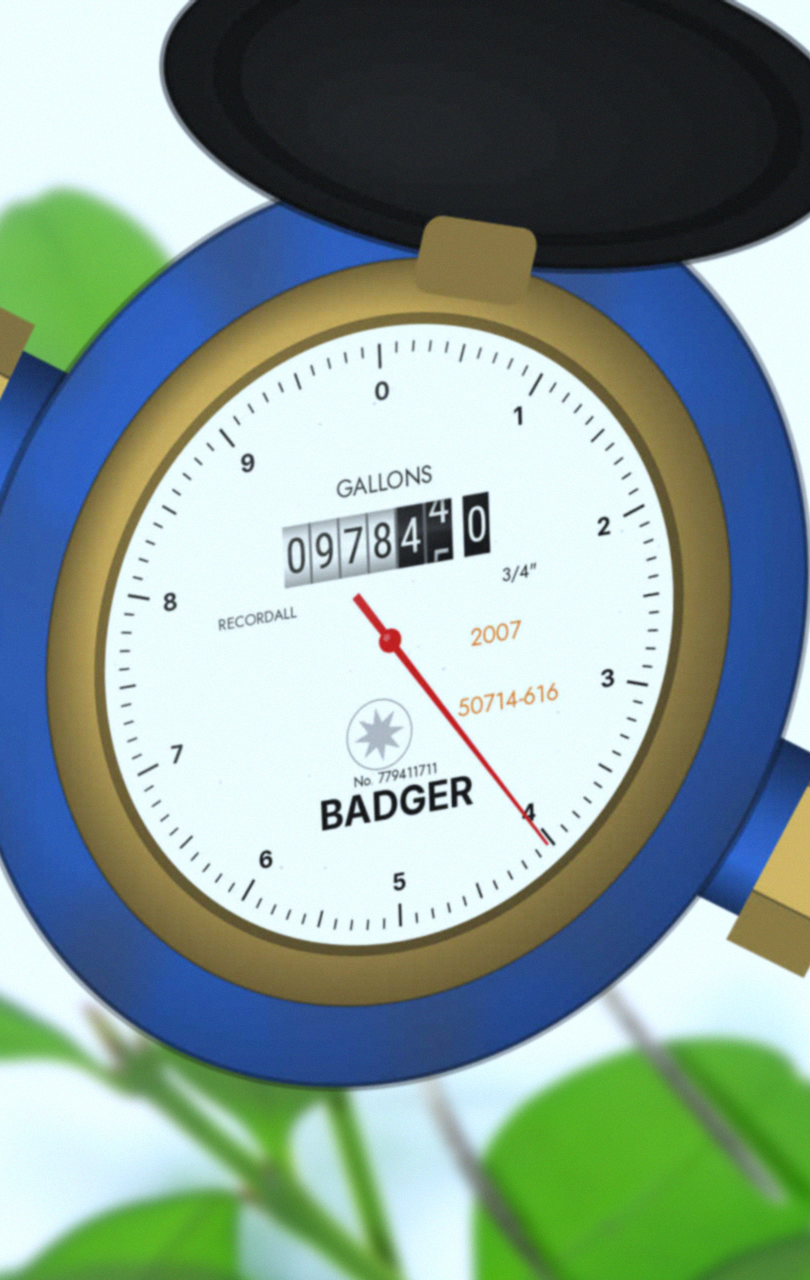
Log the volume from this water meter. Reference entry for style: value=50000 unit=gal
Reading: value=978444.0 unit=gal
